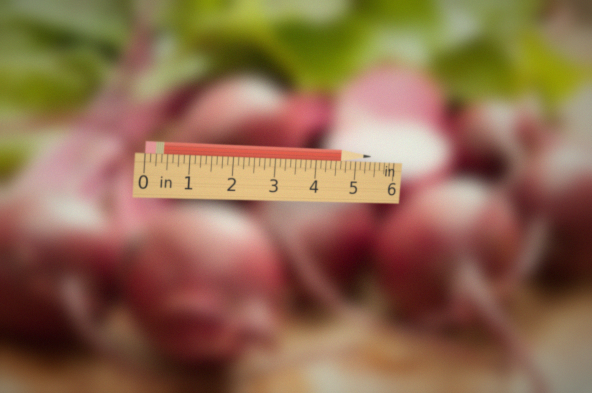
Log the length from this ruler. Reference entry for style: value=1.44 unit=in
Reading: value=5.375 unit=in
